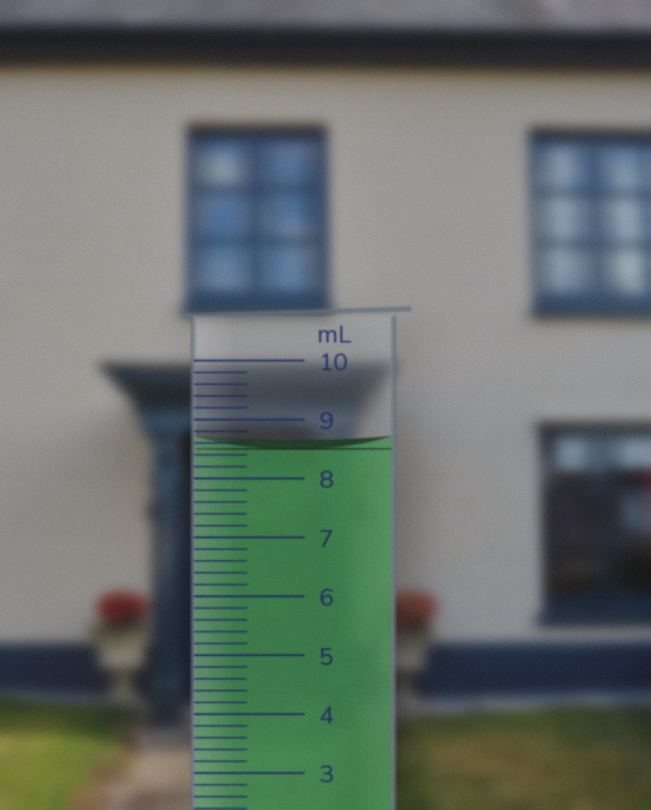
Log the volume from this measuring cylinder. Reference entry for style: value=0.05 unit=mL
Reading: value=8.5 unit=mL
